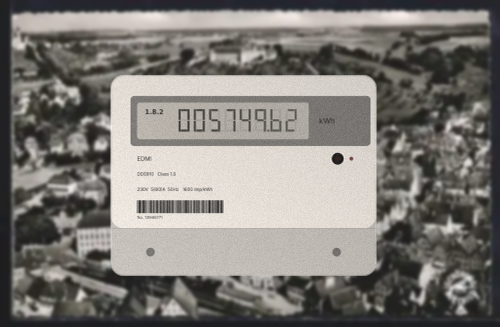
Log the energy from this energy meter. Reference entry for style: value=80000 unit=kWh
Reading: value=5749.62 unit=kWh
